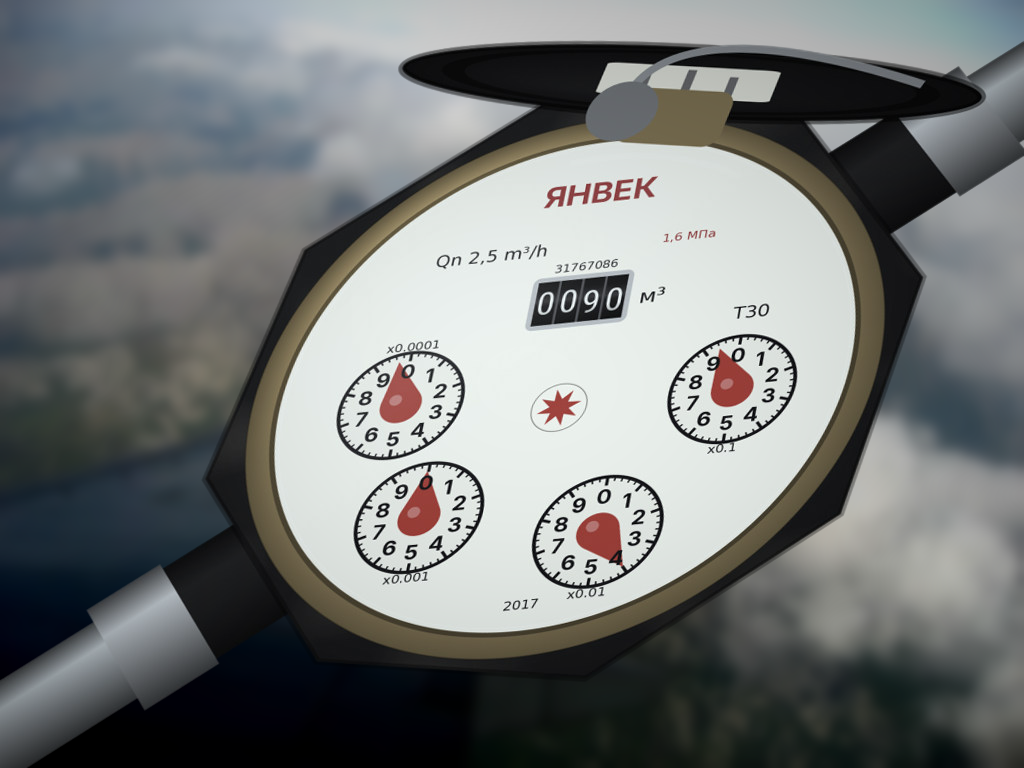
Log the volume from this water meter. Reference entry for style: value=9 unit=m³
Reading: value=89.9399 unit=m³
